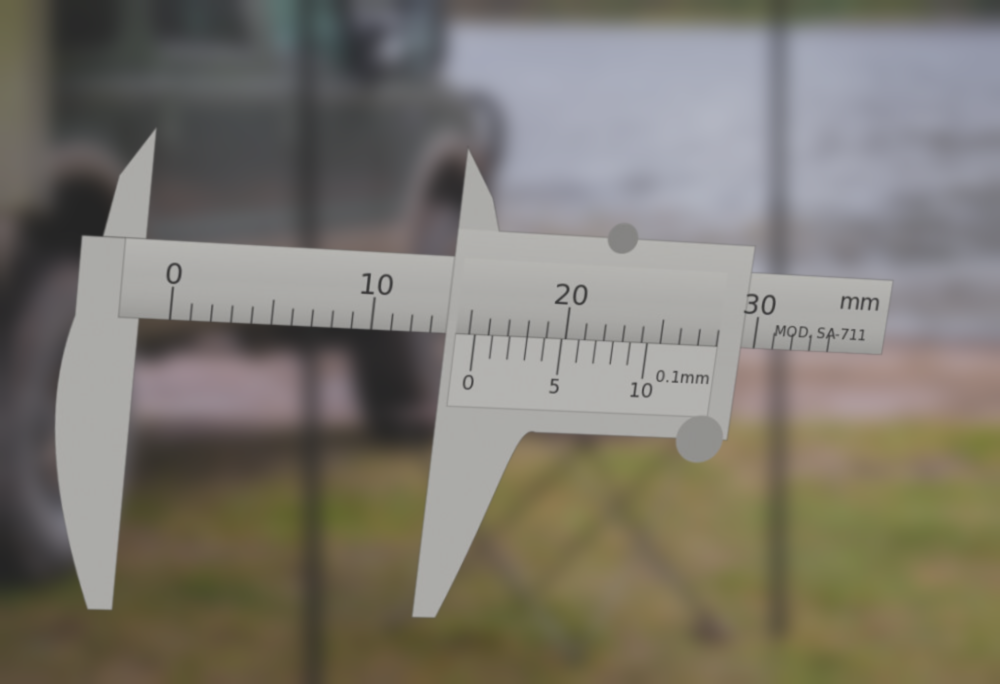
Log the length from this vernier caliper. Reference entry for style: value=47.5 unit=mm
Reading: value=15.3 unit=mm
